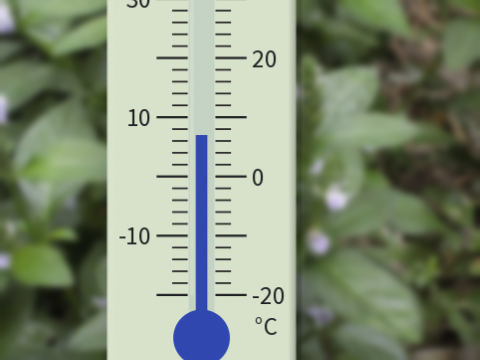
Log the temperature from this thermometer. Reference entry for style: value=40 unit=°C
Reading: value=7 unit=°C
